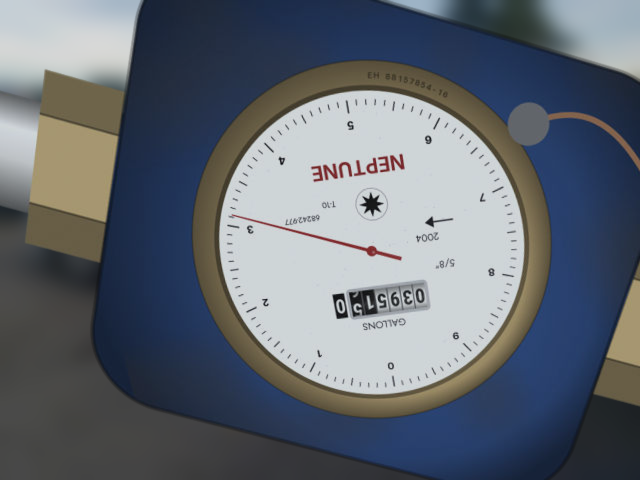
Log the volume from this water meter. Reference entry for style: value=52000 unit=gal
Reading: value=395153.1 unit=gal
